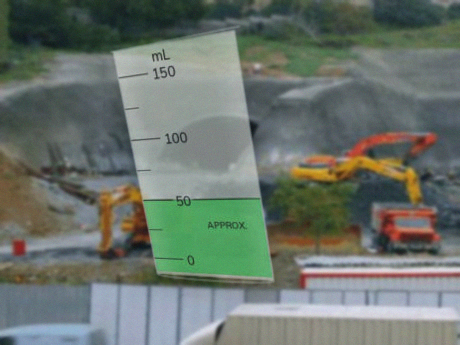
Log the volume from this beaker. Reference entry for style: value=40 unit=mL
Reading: value=50 unit=mL
